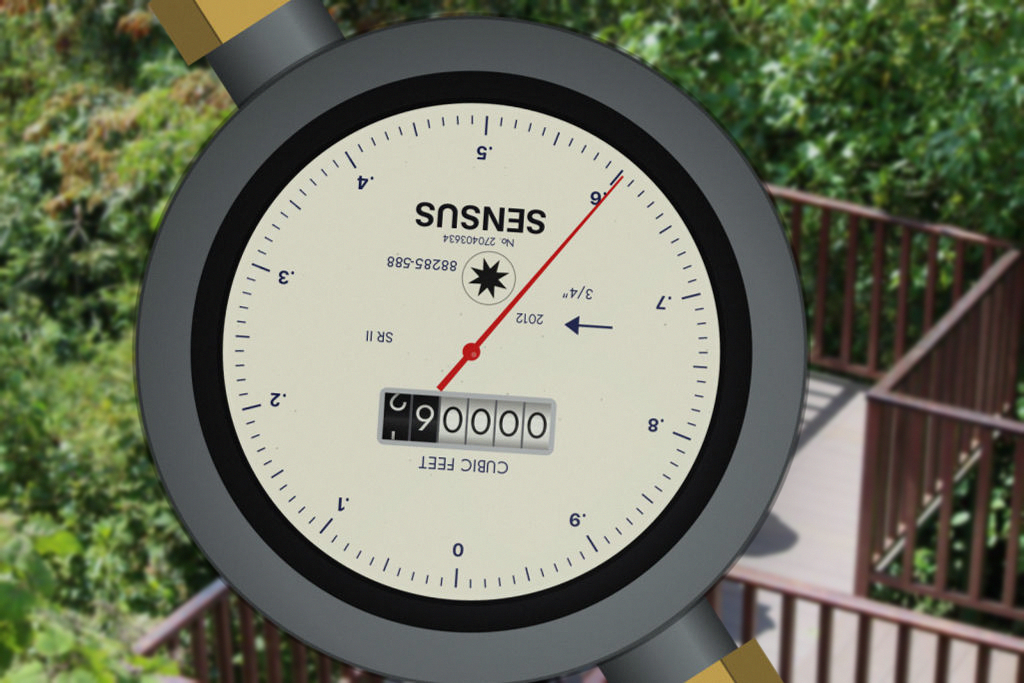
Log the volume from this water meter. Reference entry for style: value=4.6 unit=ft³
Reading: value=61.60 unit=ft³
